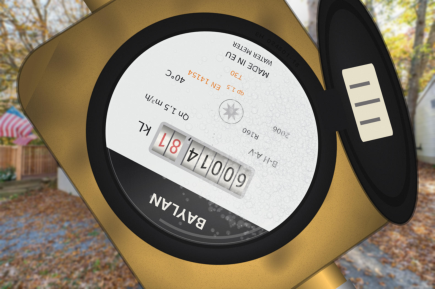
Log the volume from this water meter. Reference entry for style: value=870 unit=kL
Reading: value=60014.81 unit=kL
